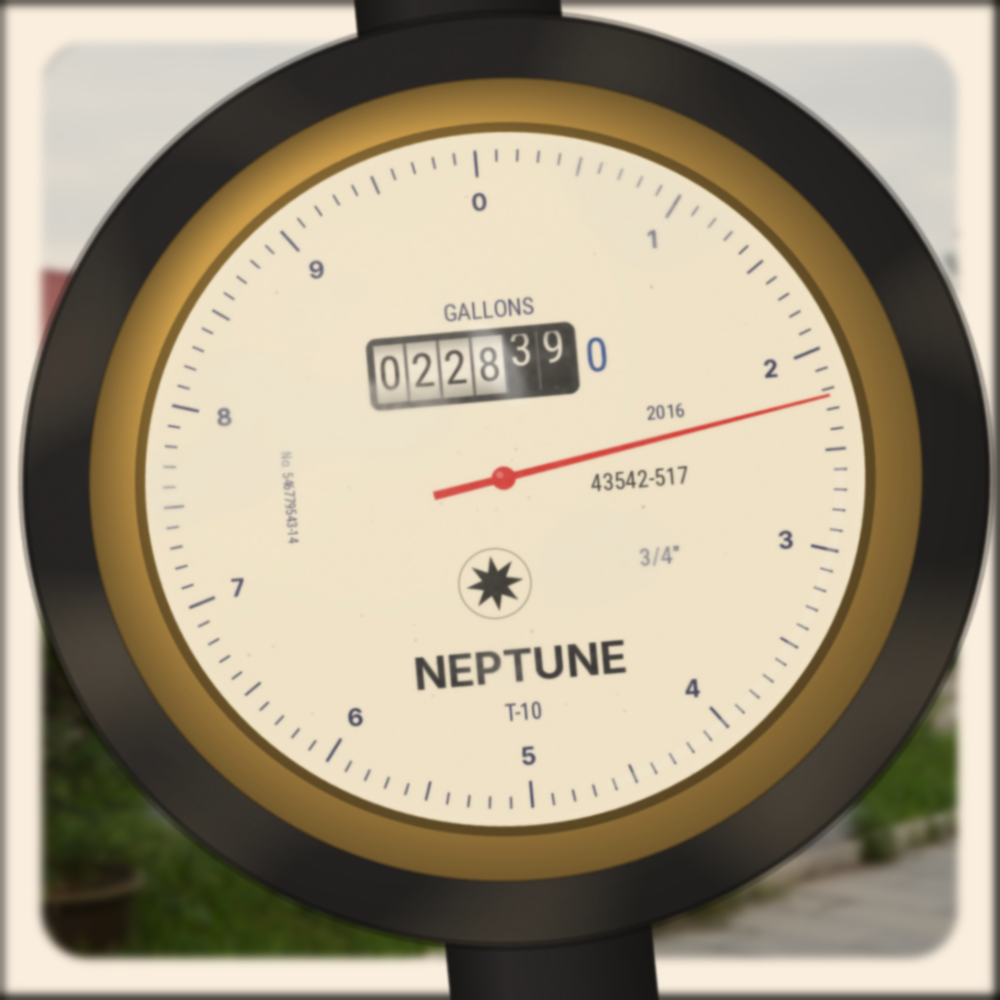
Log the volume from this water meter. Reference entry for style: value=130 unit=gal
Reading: value=228392.2 unit=gal
